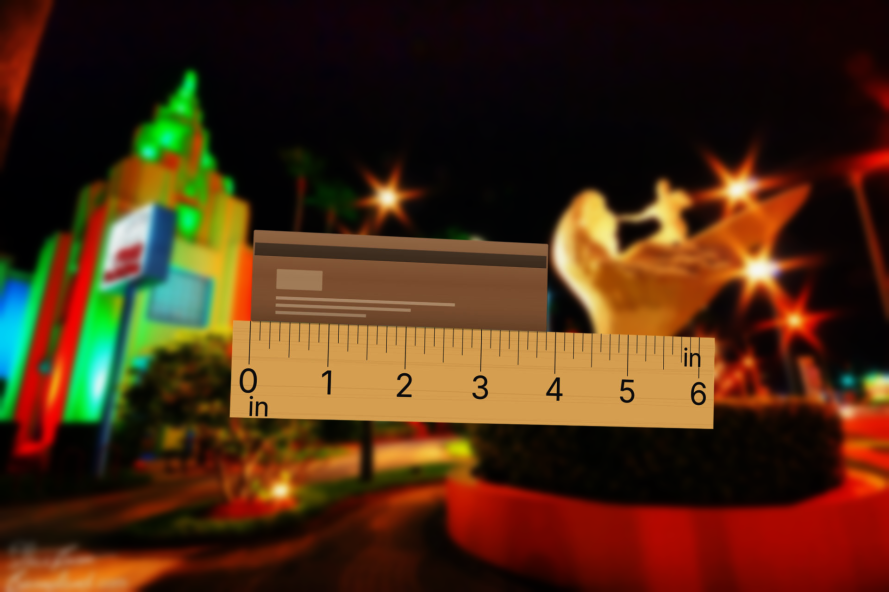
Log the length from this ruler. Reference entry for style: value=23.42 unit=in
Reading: value=3.875 unit=in
